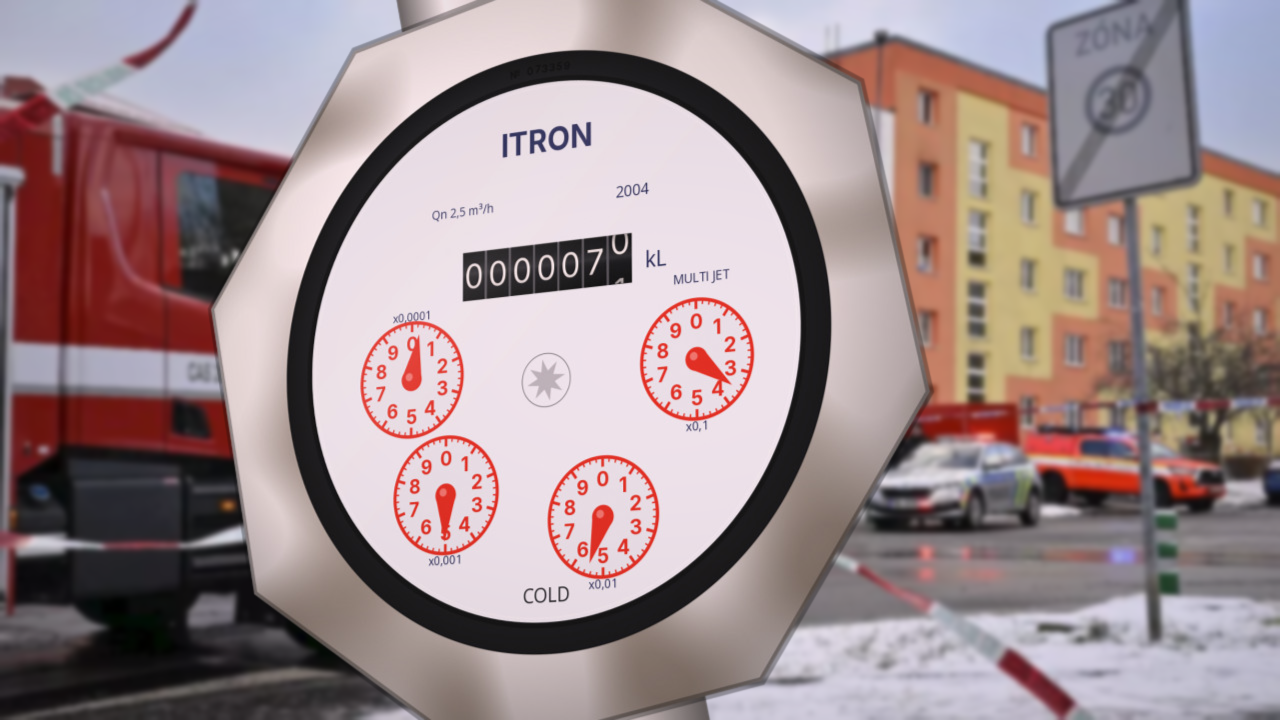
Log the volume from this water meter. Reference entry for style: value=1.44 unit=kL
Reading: value=70.3550 unit=kL
